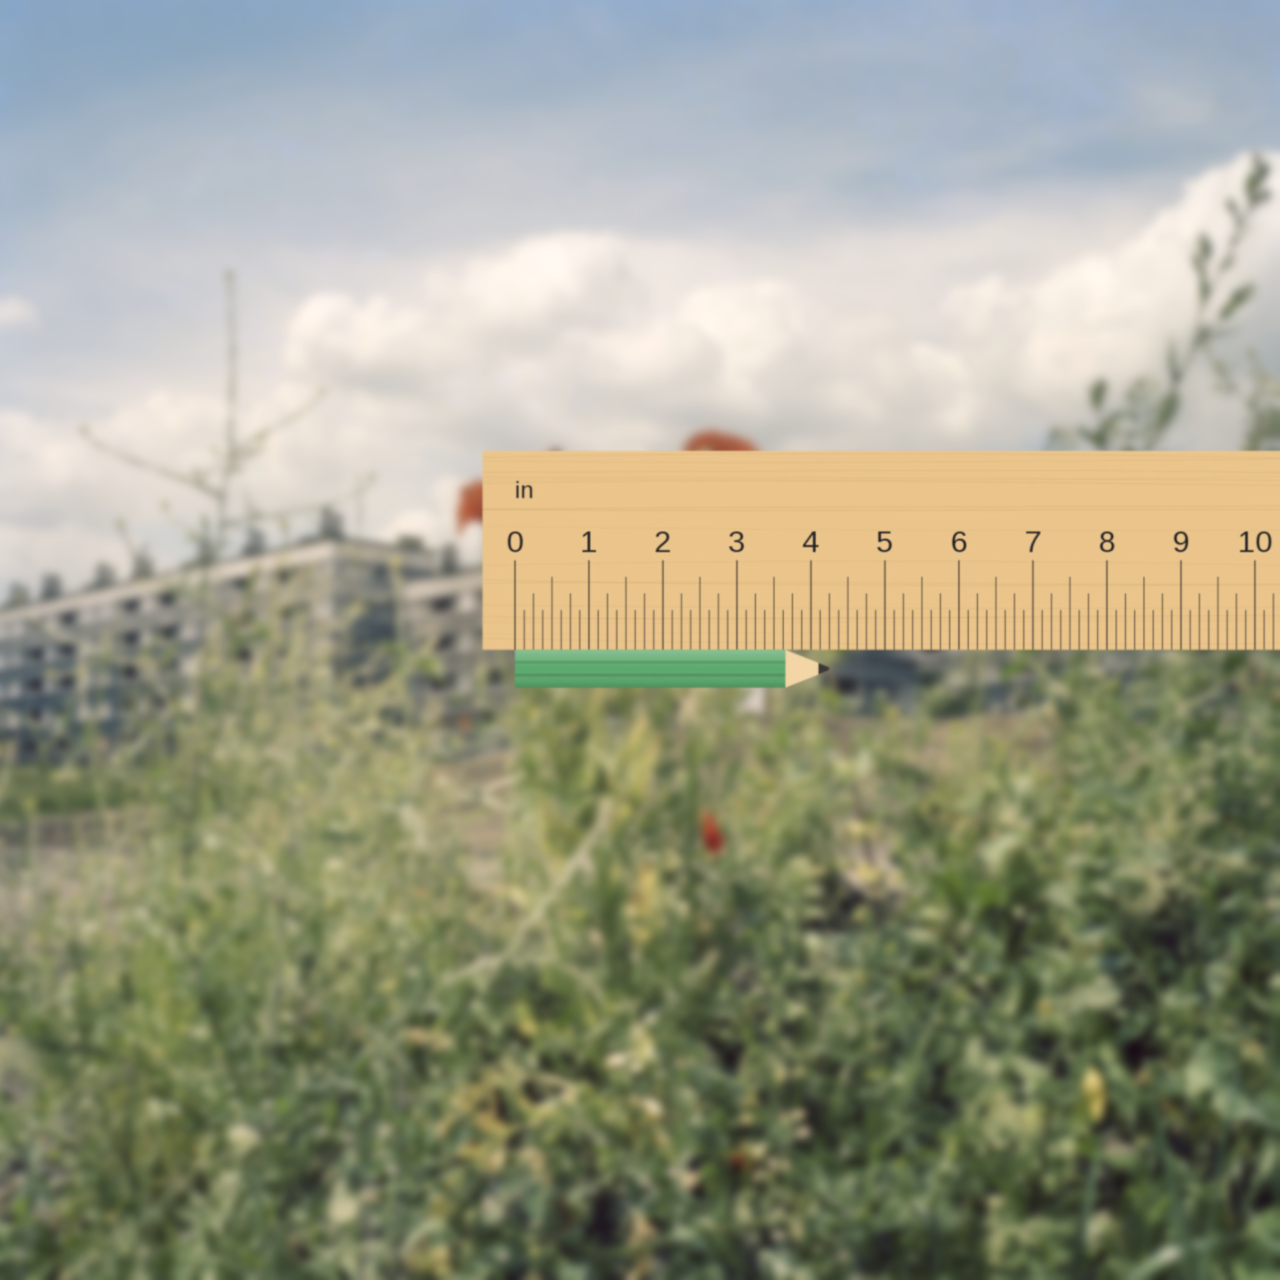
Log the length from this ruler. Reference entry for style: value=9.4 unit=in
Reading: value=4.25 unit=in
